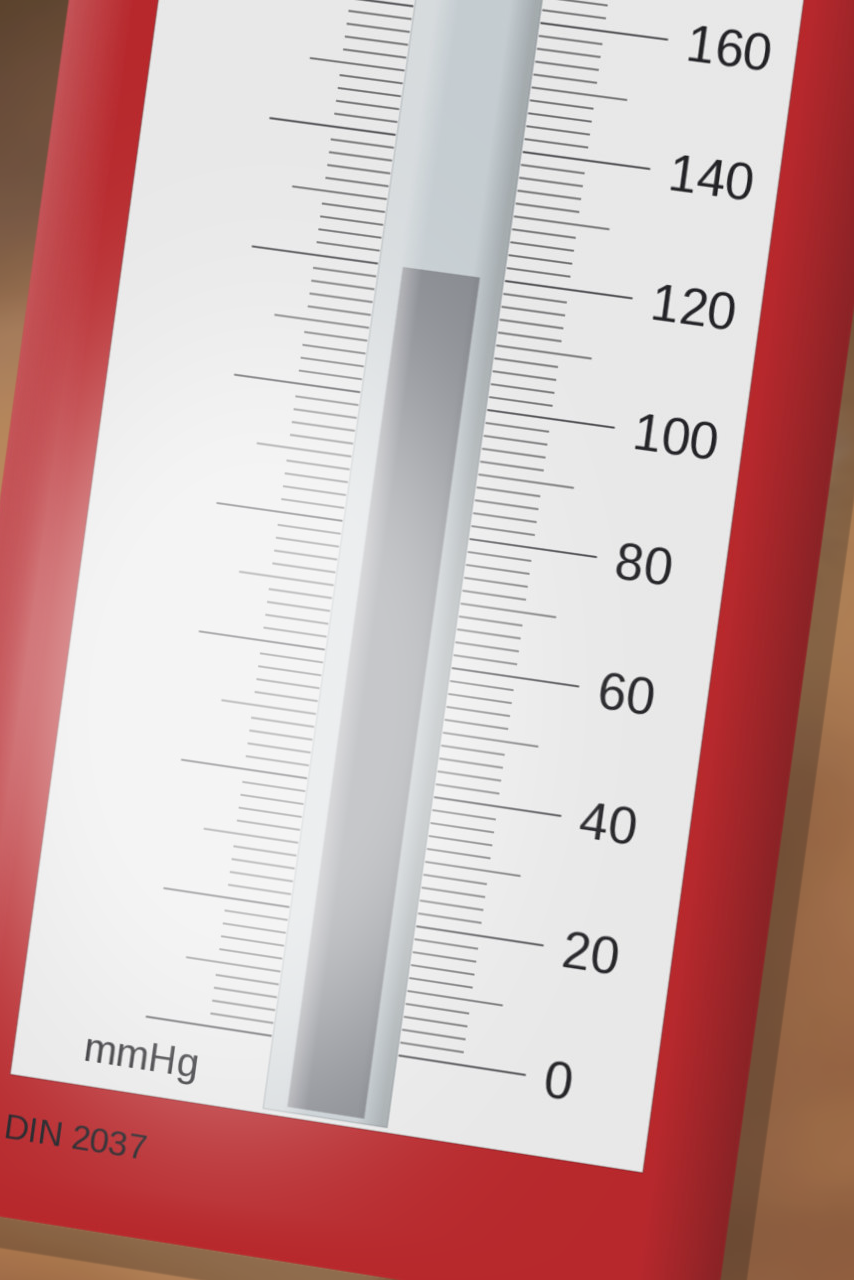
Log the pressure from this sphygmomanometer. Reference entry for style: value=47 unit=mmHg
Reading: value=120 unit=mmHg
